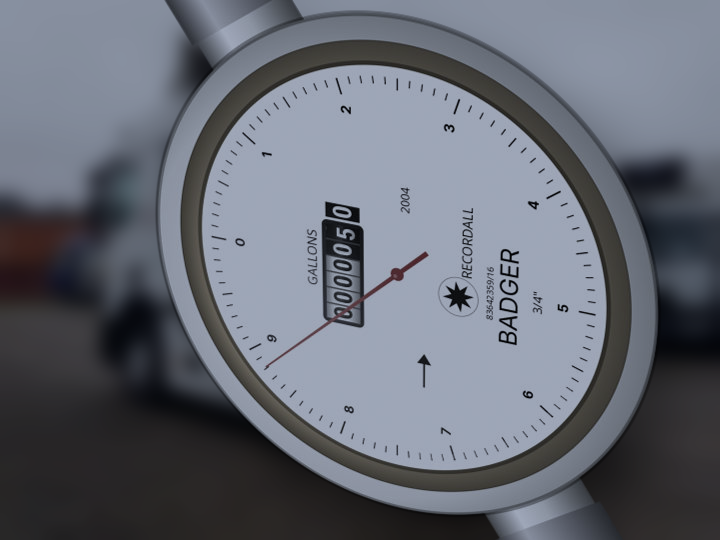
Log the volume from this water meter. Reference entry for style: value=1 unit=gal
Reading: value=48.8 unit=gal
